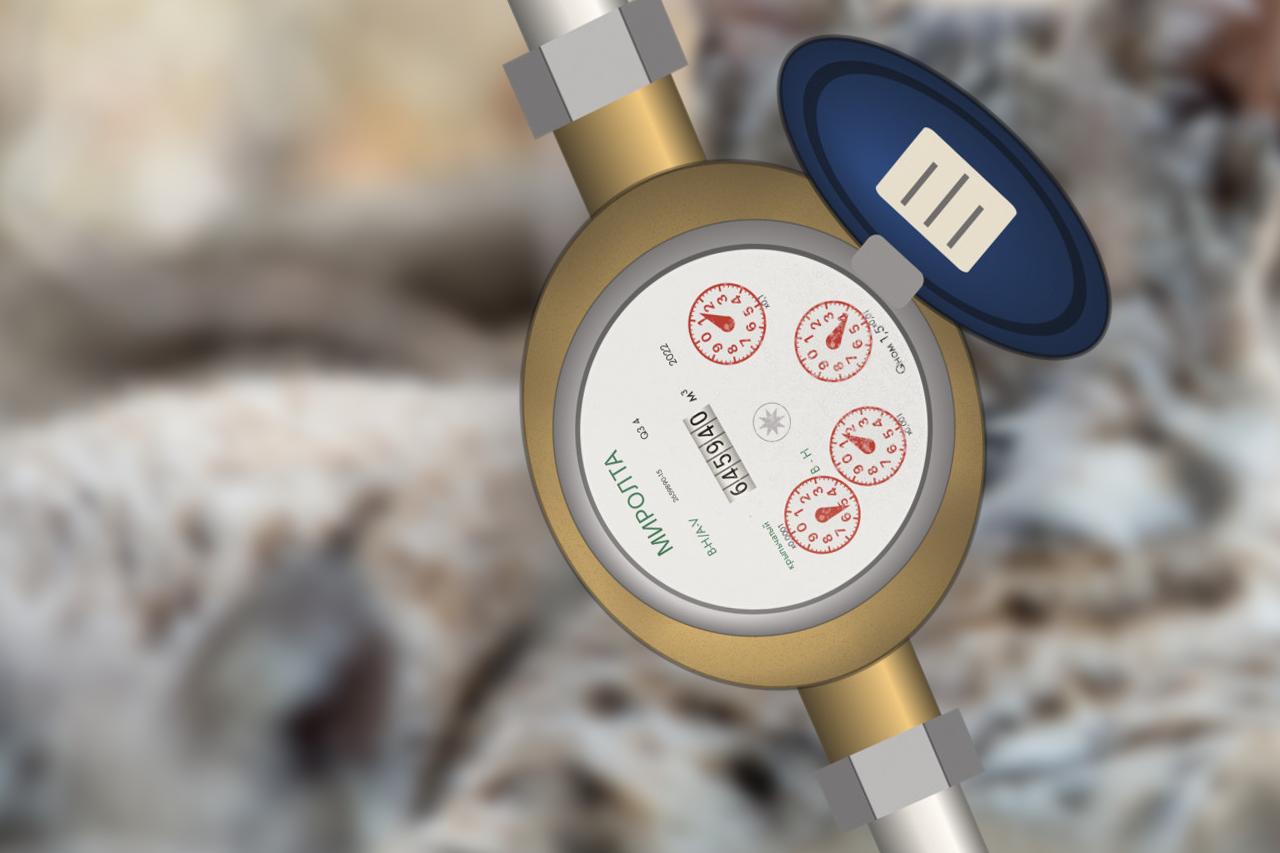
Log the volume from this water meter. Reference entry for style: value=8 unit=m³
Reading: value=645940.1415 unit=m³
